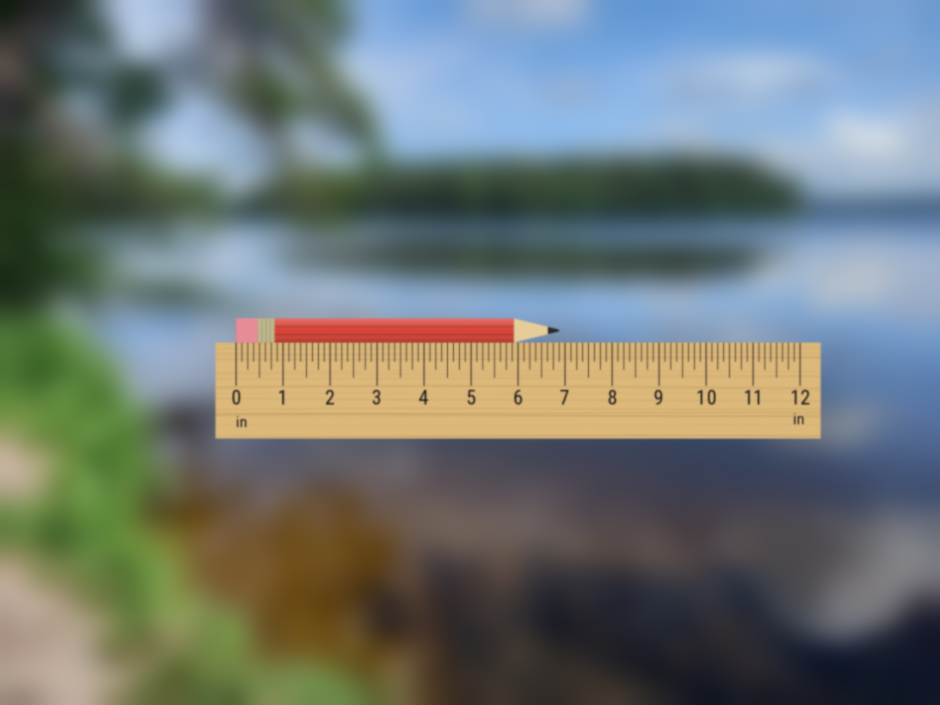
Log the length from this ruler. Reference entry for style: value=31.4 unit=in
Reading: value=6.875 unit=in
